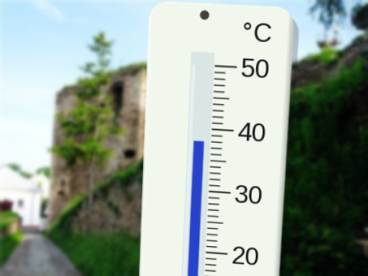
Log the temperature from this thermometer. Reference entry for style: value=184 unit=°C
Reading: value=38 unit=°C
